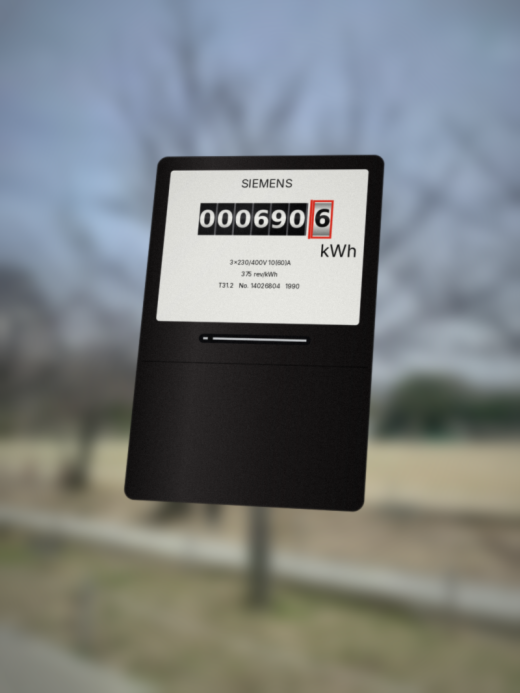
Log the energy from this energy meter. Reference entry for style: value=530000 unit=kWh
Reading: value=690.6 unit=kWh
